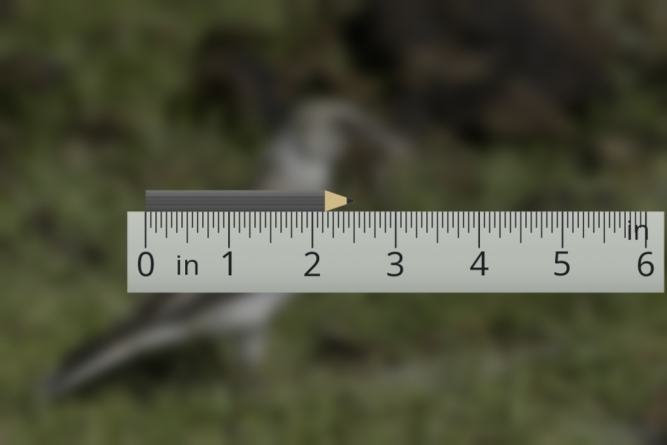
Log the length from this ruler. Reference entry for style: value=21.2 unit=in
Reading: value=2.5 unit=in
